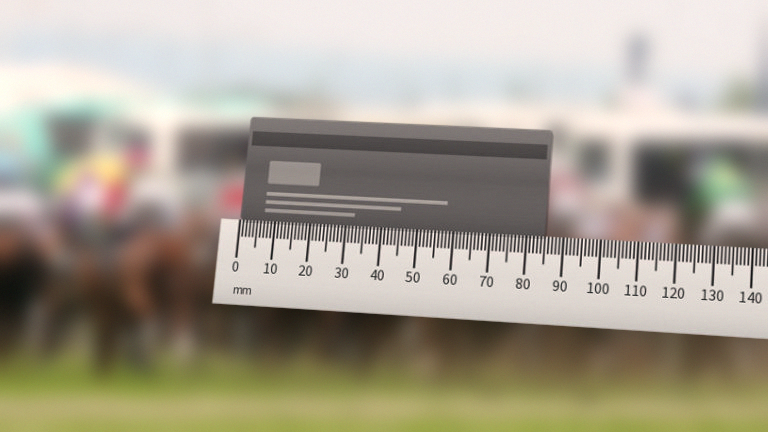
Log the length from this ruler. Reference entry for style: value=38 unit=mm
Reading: value=85 unit=mm
